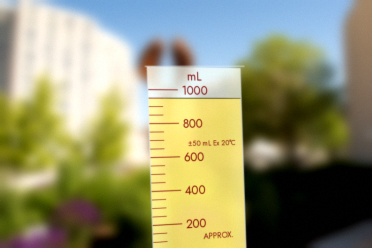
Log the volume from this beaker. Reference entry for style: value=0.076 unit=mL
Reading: value=950 unit=mL
